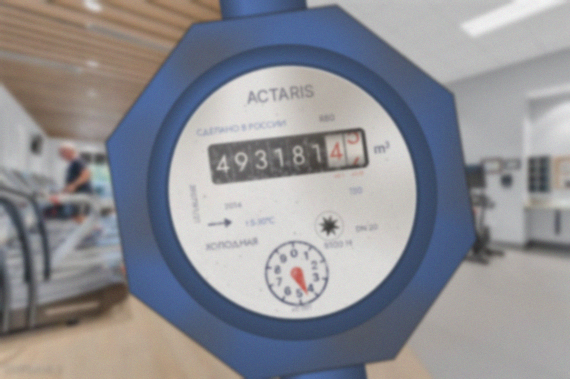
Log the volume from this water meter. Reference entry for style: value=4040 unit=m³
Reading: value=493181.454 unit=m³
